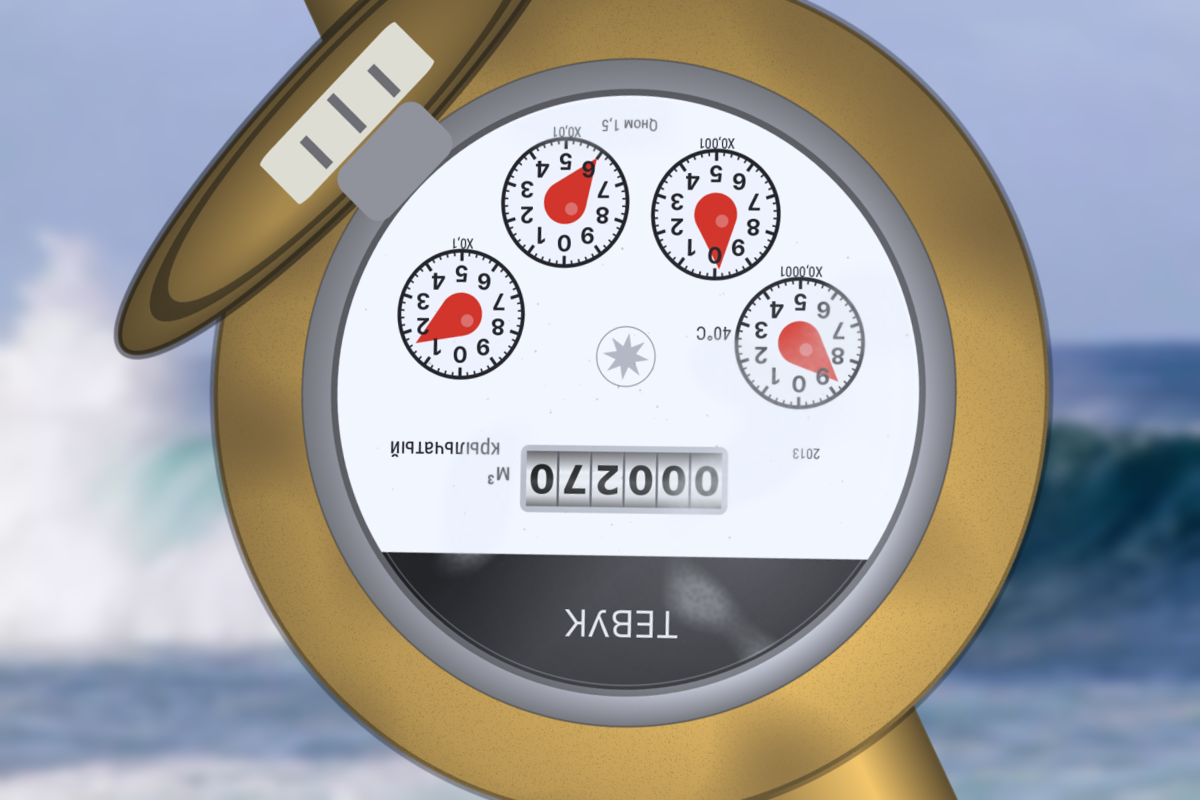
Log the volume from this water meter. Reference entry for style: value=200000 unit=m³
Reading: value=270.1598 unit=m³
